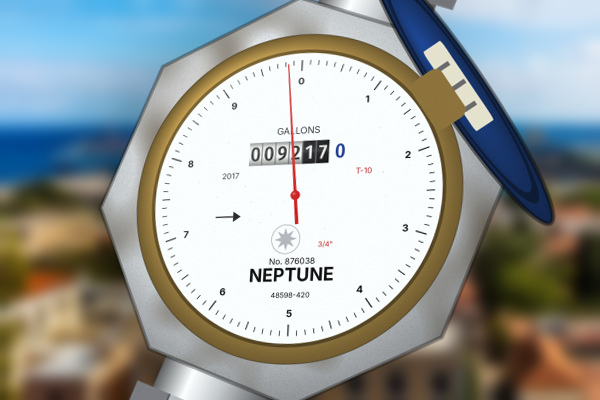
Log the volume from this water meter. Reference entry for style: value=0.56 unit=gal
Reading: value=92169.8 unit=gal
